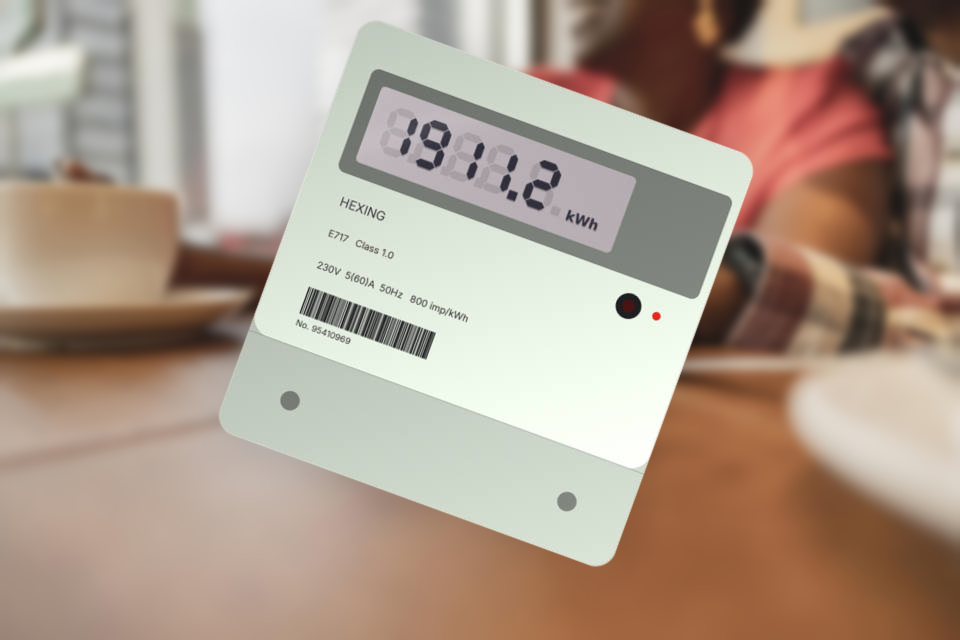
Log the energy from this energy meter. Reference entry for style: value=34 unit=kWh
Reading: value=1911.2 unit=kWh
